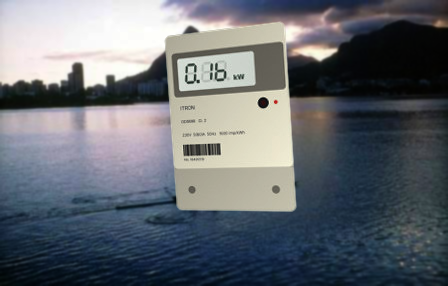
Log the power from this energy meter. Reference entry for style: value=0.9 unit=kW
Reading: value=0.16 unit=kW
